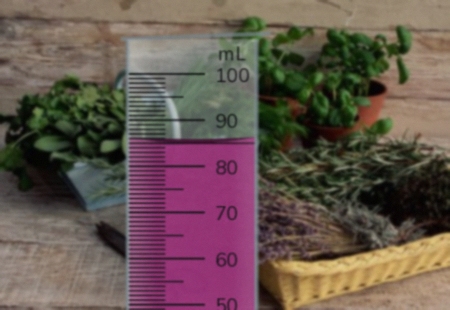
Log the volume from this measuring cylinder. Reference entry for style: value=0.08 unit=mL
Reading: value=85 unit=mL
